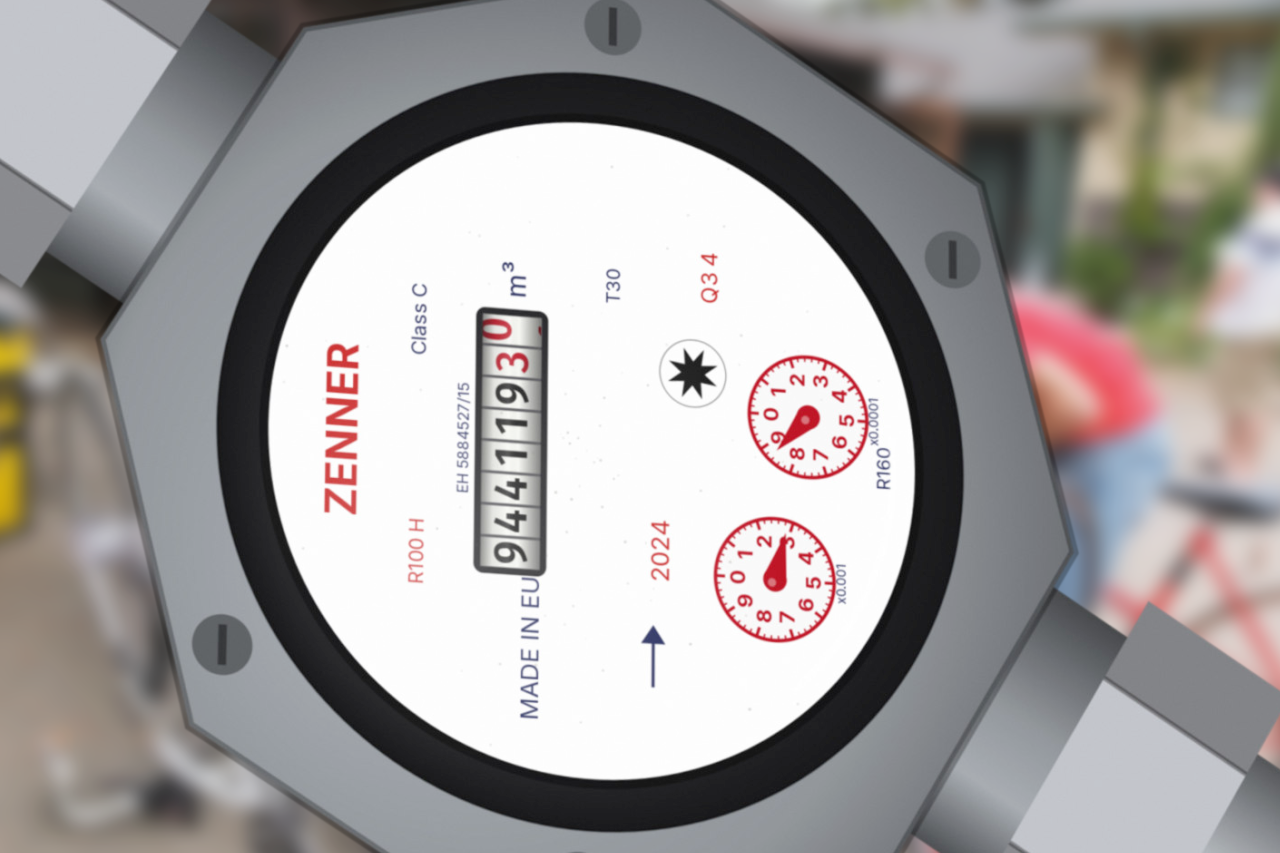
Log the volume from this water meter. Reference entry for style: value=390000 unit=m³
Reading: value=944119.3028 unit=m³
